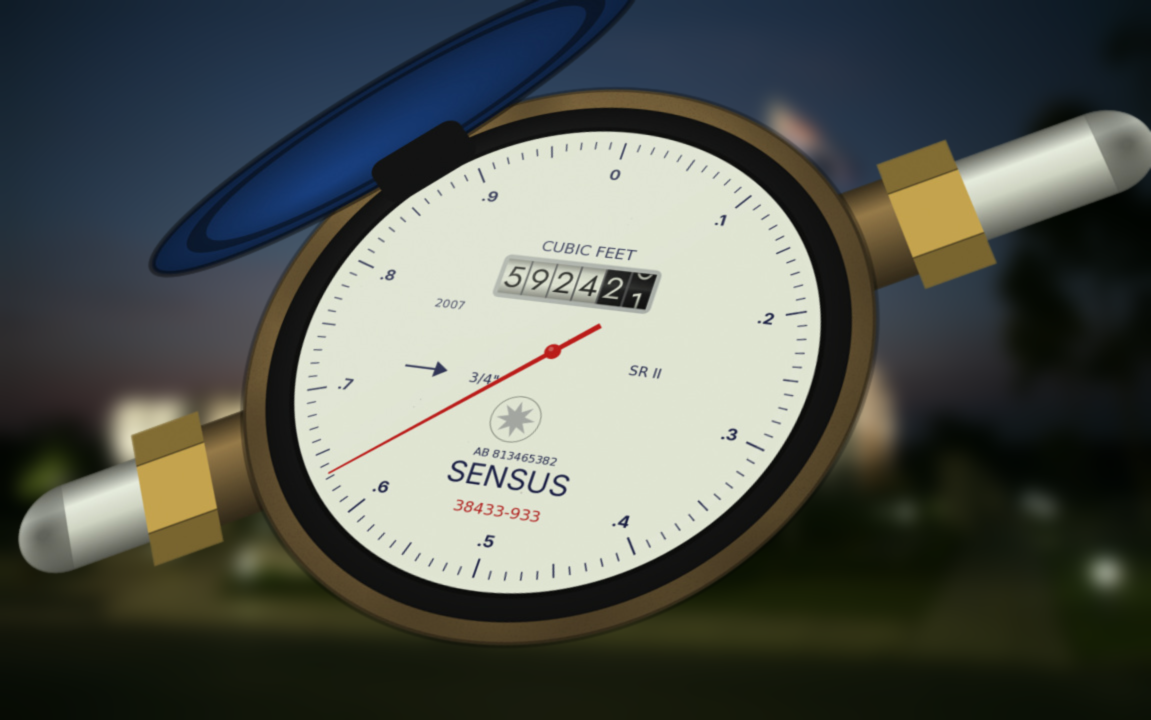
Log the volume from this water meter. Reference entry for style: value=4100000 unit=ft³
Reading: value=592420.63 unit=ft³
